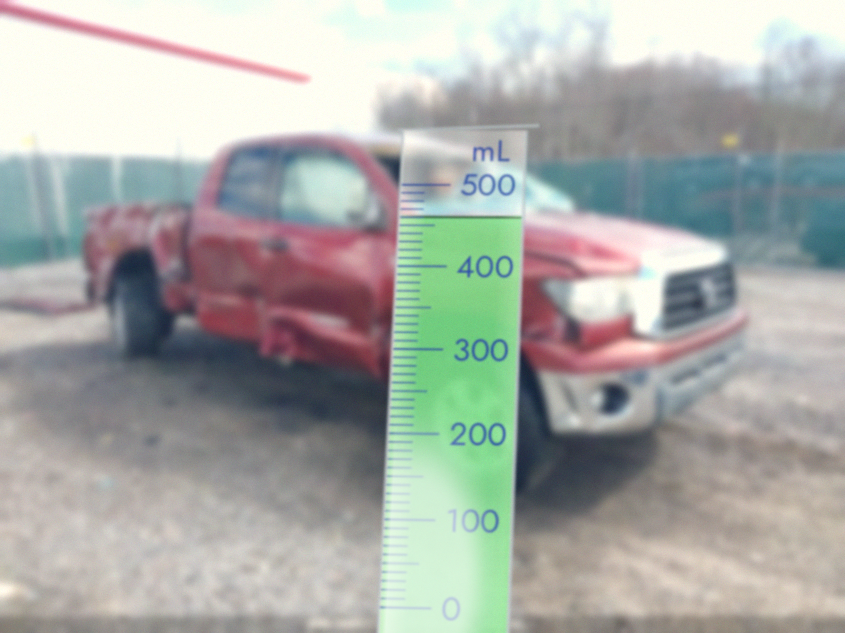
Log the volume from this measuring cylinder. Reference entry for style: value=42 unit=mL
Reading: value=460 unit=mL
